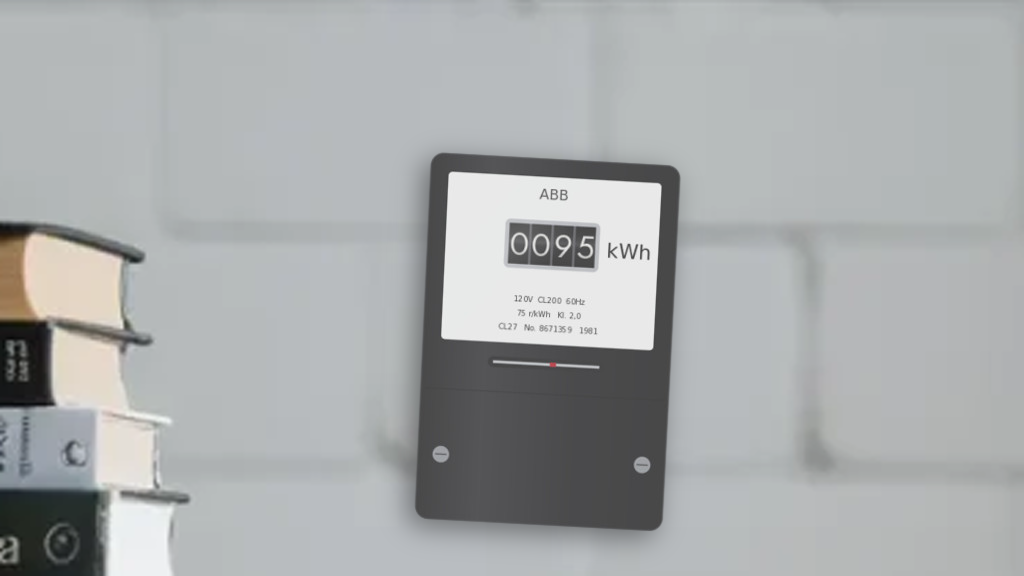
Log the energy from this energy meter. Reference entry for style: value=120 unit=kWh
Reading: value=95 unit=kWh
